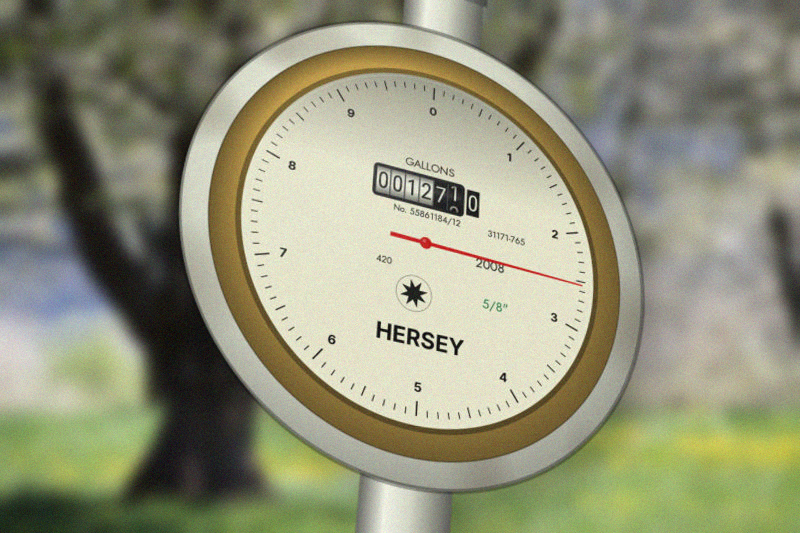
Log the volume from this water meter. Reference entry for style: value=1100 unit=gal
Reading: value=12712.5 unit=gal
